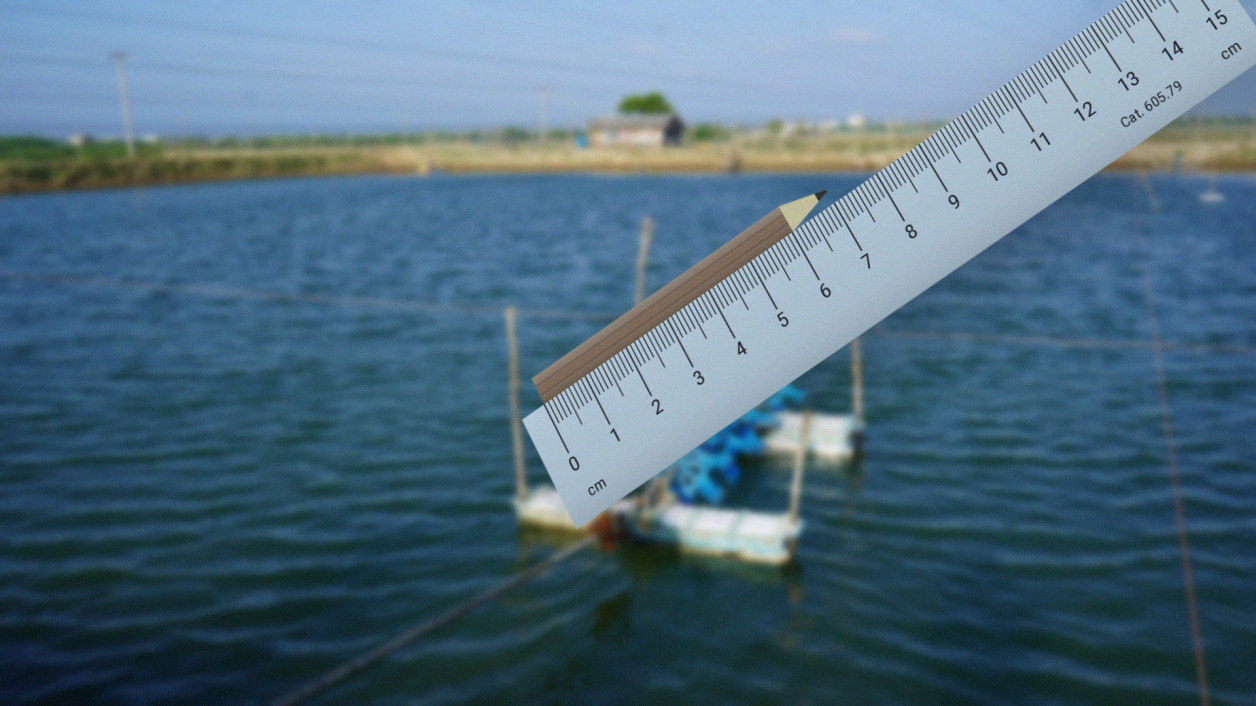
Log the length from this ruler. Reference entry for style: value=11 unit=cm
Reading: value=7 unit=cm
